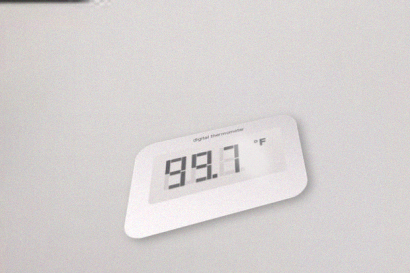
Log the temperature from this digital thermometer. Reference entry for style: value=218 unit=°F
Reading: value=99.7 unit=°F
